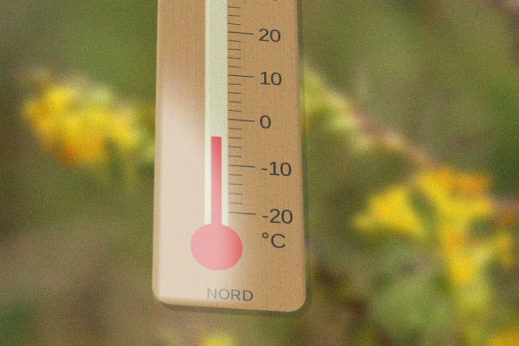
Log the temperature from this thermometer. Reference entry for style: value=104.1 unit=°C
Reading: value=-4 unit=°C
